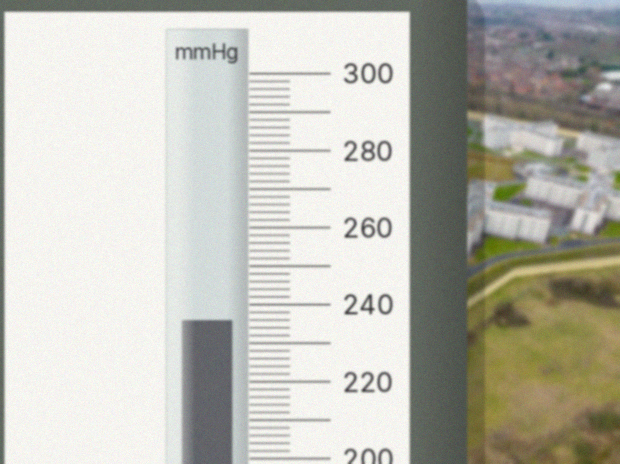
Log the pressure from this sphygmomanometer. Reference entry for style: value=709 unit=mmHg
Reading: value=236 unit=mmHg
